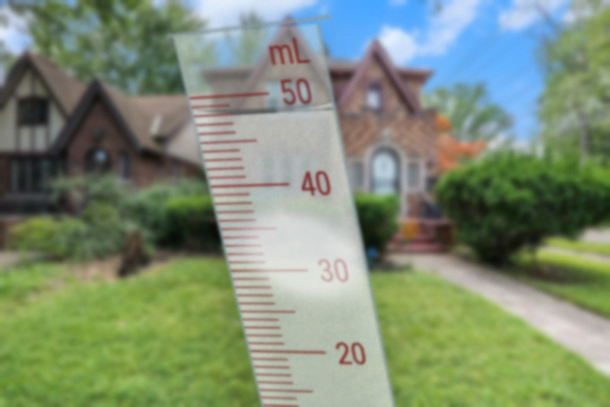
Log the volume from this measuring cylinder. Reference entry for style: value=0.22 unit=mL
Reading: value=48 unit=mL
